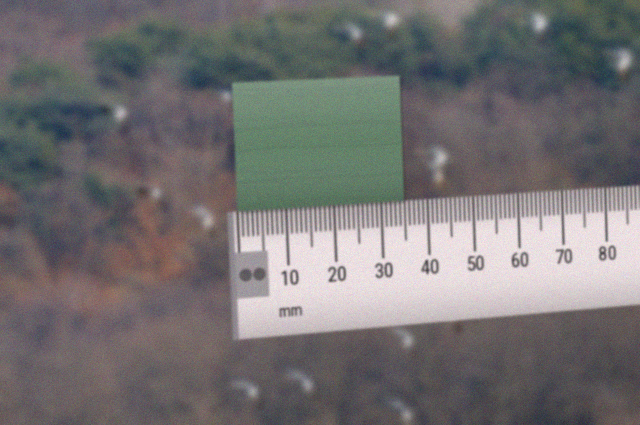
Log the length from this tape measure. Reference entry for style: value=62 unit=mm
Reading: value=35 unit=mm
